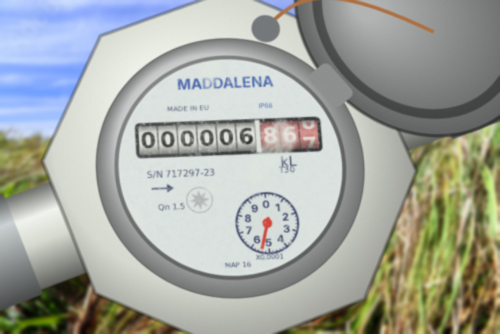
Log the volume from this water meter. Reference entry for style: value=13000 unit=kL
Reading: value=6.8665 unit=kL
